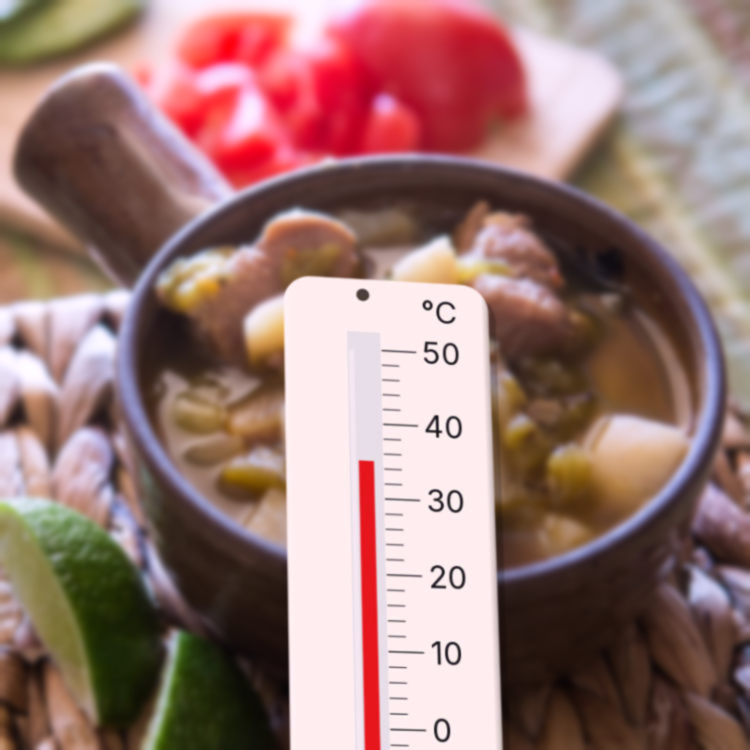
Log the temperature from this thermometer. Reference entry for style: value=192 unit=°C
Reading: value=35 unit=°C
